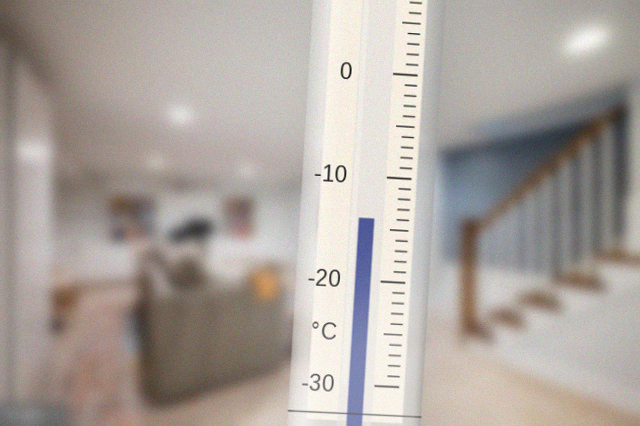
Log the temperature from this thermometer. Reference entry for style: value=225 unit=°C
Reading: value=-14 unit=°C
